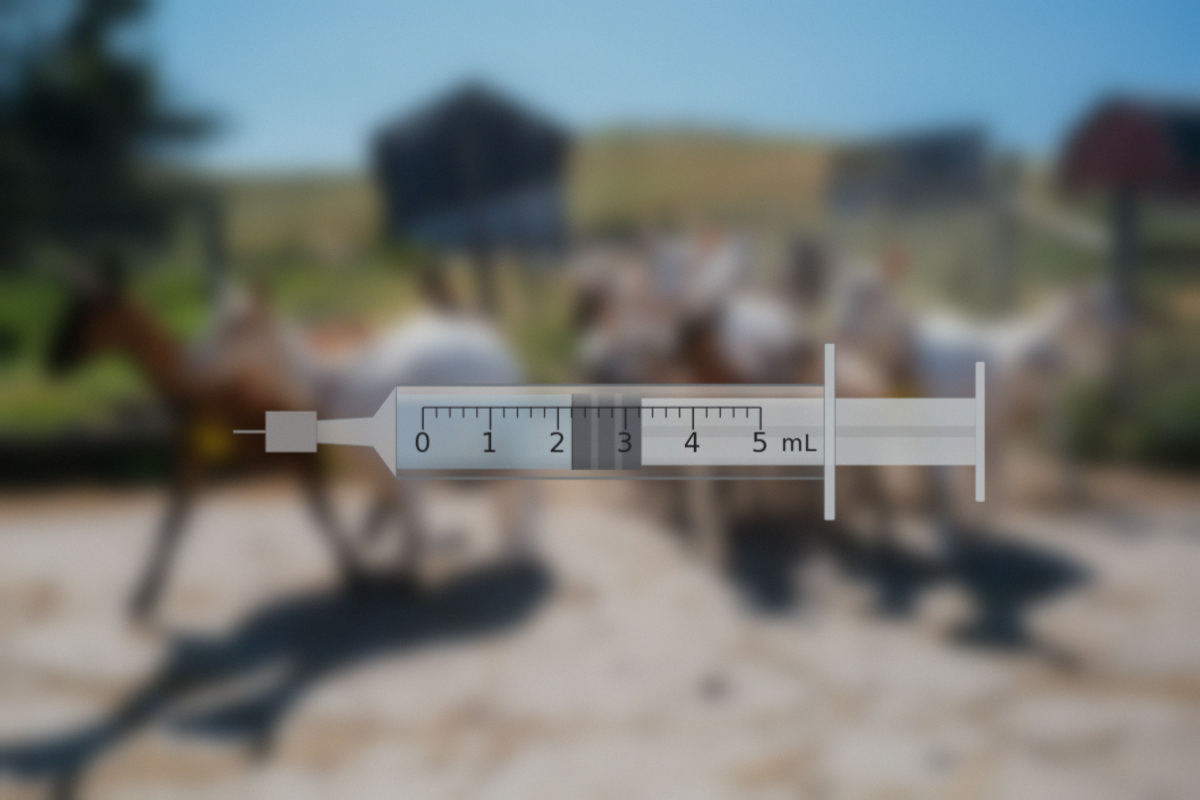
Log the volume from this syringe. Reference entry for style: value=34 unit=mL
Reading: value=2.2 unit=mL
